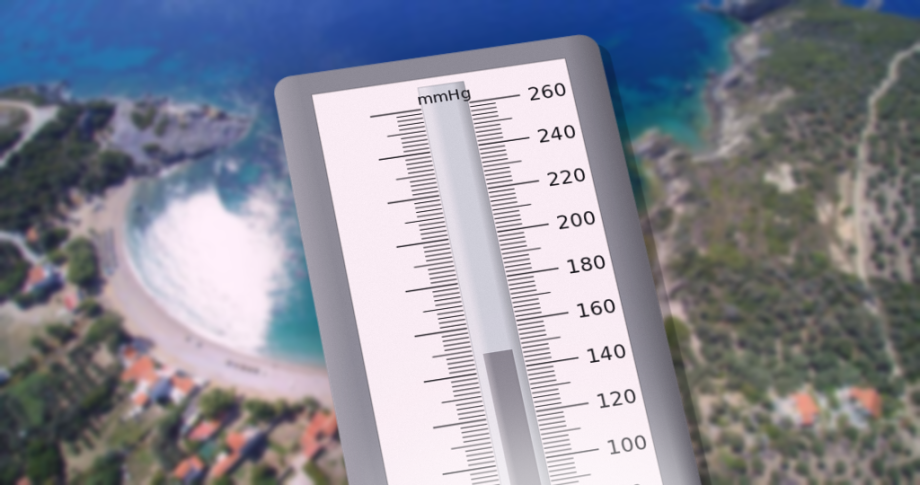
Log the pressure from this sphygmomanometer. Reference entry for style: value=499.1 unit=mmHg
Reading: value=148 unit=mmHg
